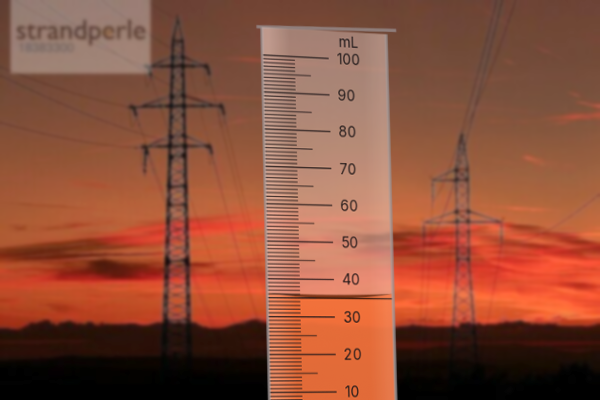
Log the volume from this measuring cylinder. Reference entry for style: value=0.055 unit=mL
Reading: value=35 unit=mL
